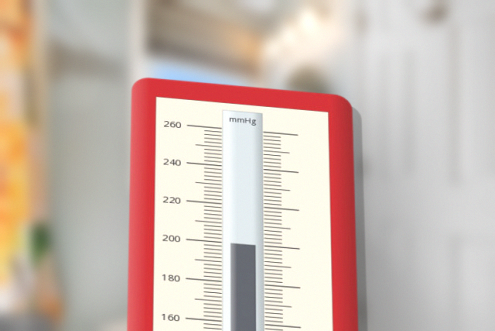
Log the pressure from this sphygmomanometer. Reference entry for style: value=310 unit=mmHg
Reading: value=200 unit=mmHg
